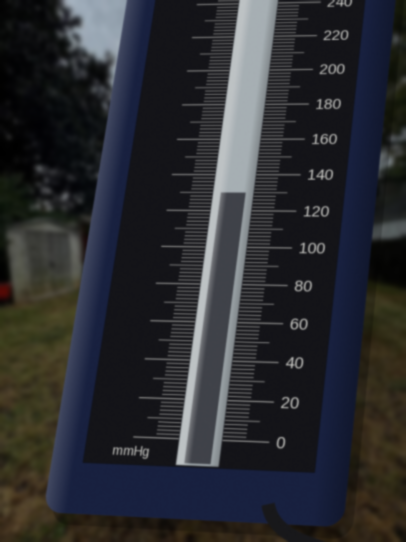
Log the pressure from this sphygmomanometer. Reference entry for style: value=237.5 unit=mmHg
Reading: value=130 unit=mmHg
